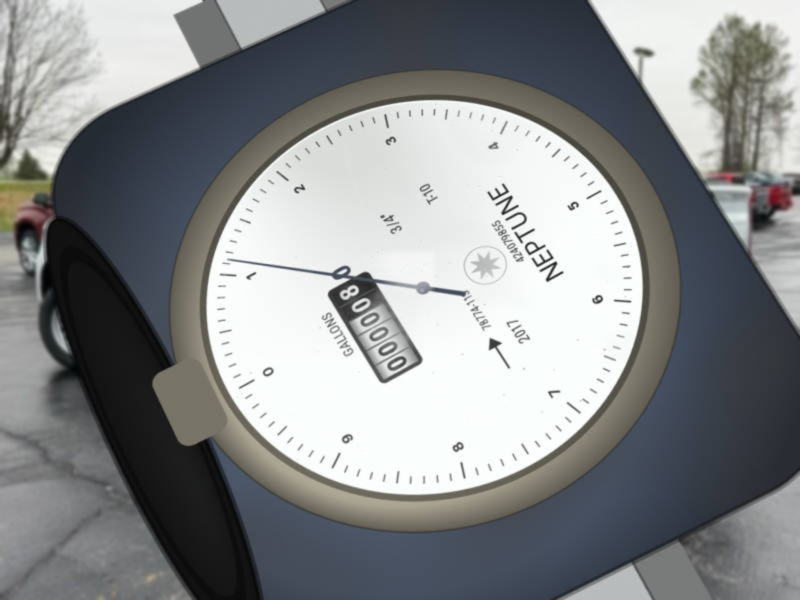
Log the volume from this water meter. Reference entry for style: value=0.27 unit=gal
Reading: value=81.1 unit=gal
